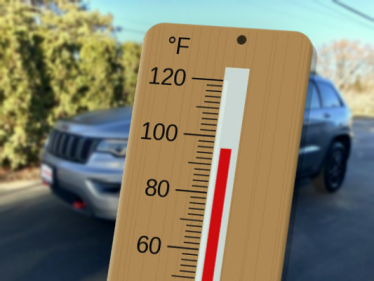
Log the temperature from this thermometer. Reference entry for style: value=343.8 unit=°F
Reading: value=96 unit=°F
